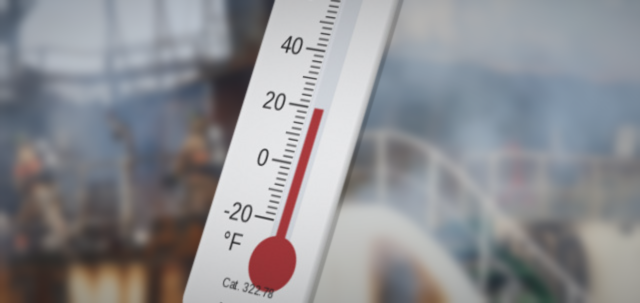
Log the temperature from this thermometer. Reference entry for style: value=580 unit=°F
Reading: value=20 unit=°F
